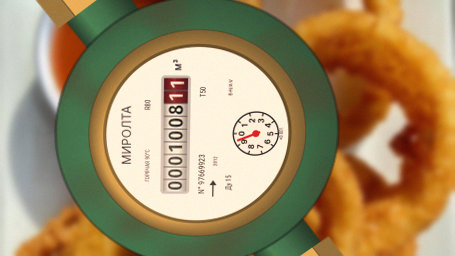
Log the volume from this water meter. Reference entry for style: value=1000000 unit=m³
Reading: value=1008.109 unit=m³
